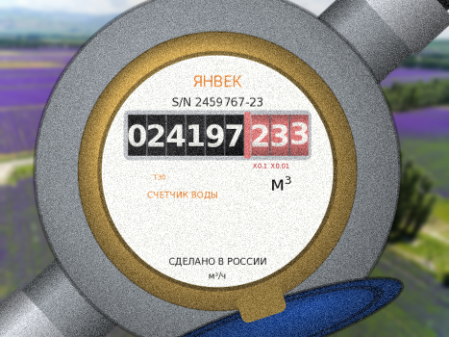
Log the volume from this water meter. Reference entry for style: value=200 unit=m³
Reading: value=24197.233 unit=m³
